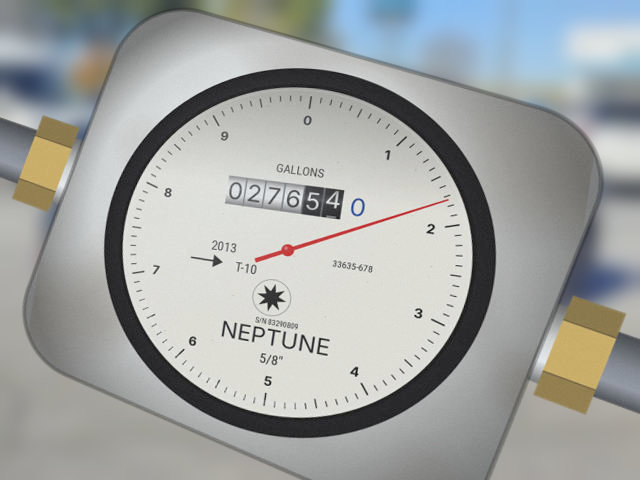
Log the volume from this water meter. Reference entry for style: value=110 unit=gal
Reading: value=276541.7 unit=gal
